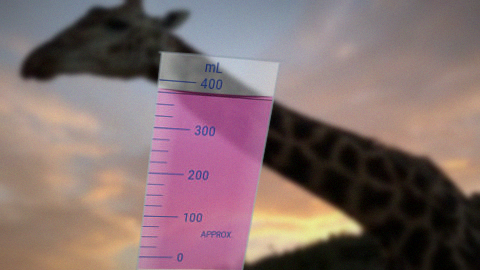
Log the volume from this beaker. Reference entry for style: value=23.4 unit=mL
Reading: value=375 unit=mL
